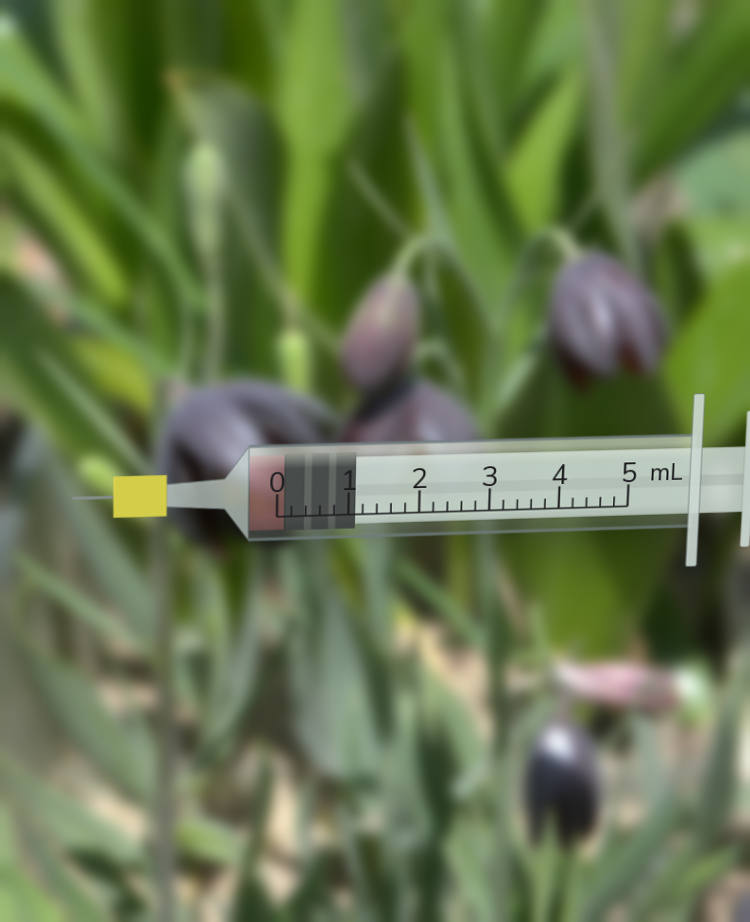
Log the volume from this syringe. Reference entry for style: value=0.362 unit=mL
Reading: value=0.1 unit=mL
